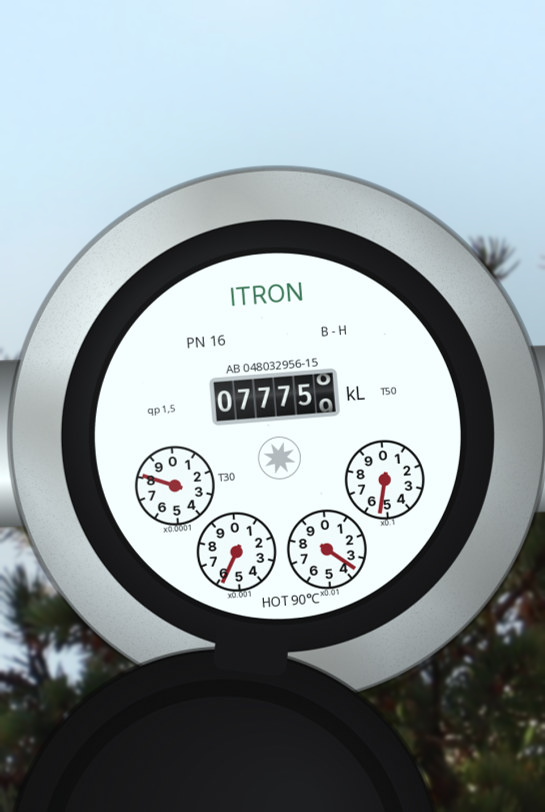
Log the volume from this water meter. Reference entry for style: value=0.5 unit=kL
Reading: value=77758.5358 unit=kL
